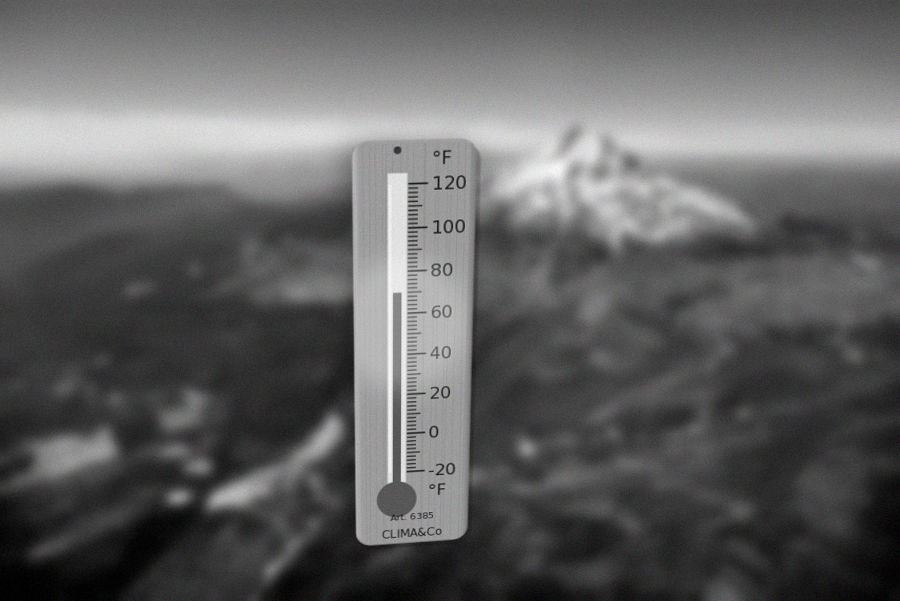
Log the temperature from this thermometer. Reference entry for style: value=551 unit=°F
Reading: value=70 unit=°F
